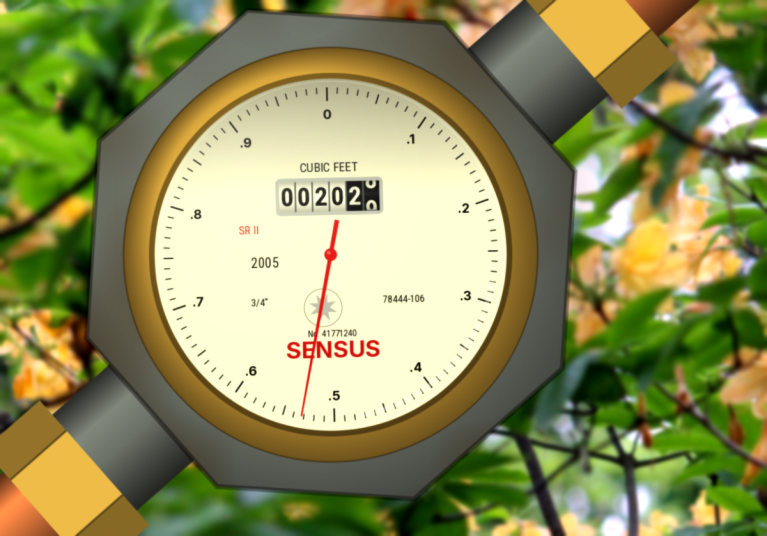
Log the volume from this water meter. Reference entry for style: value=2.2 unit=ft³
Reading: value=2028.53 unit=ft³
